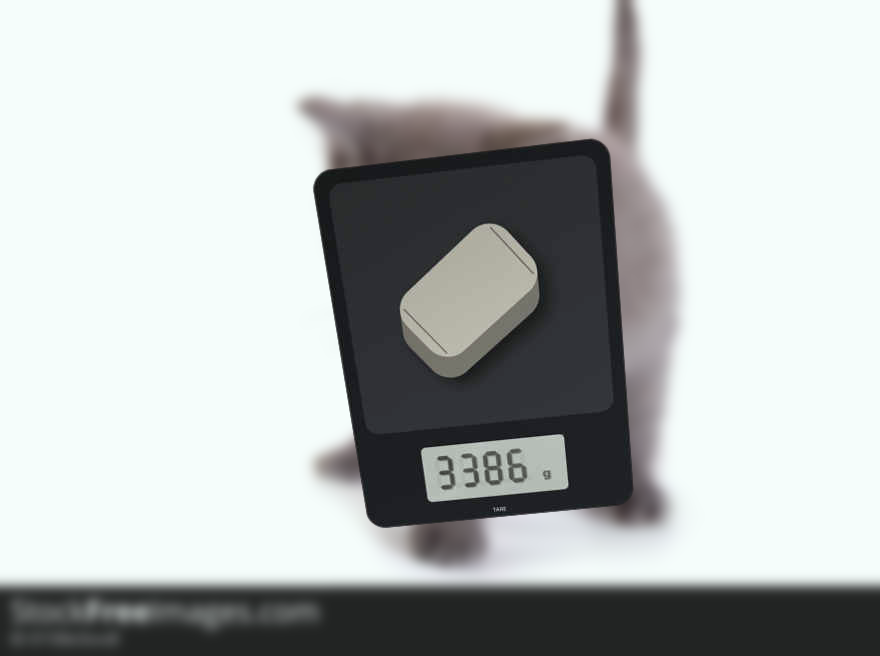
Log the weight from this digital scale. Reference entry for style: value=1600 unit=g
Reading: value=3386 unit=g
